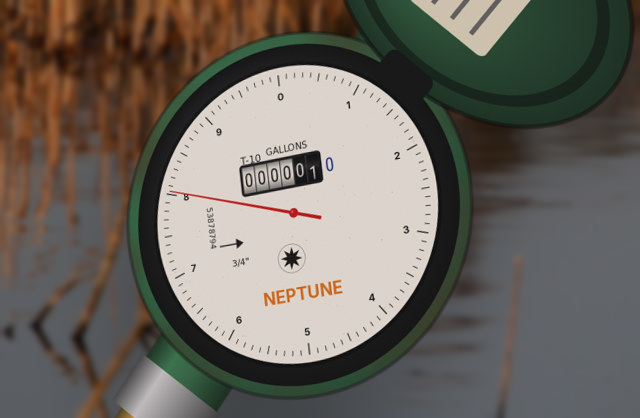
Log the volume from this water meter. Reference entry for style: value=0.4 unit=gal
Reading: value=8.0 unit=gal
